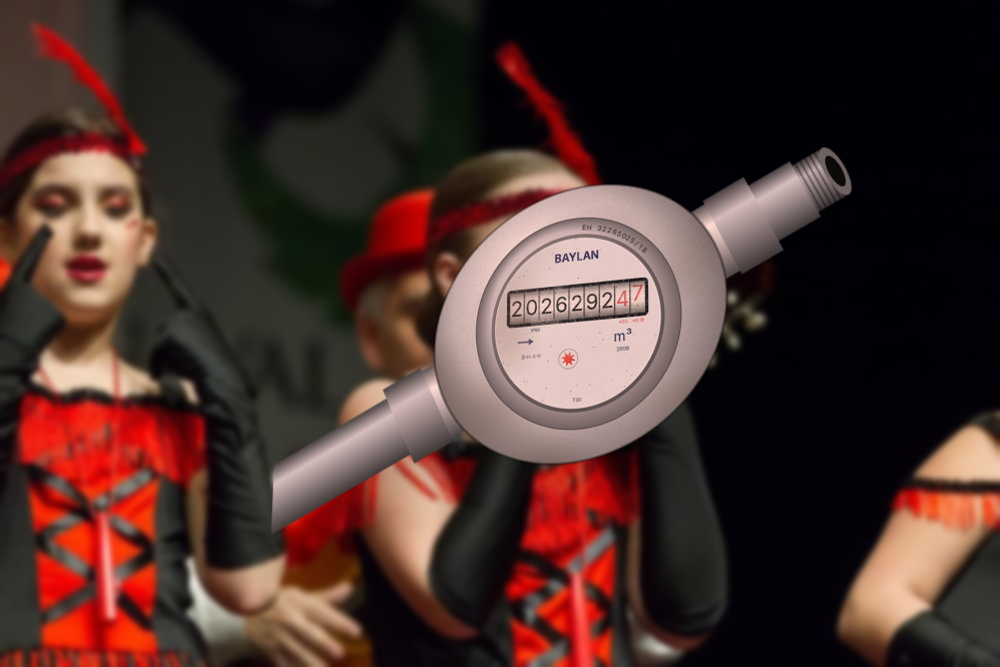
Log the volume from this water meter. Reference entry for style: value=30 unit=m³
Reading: value=2026292.47 unit=m³
